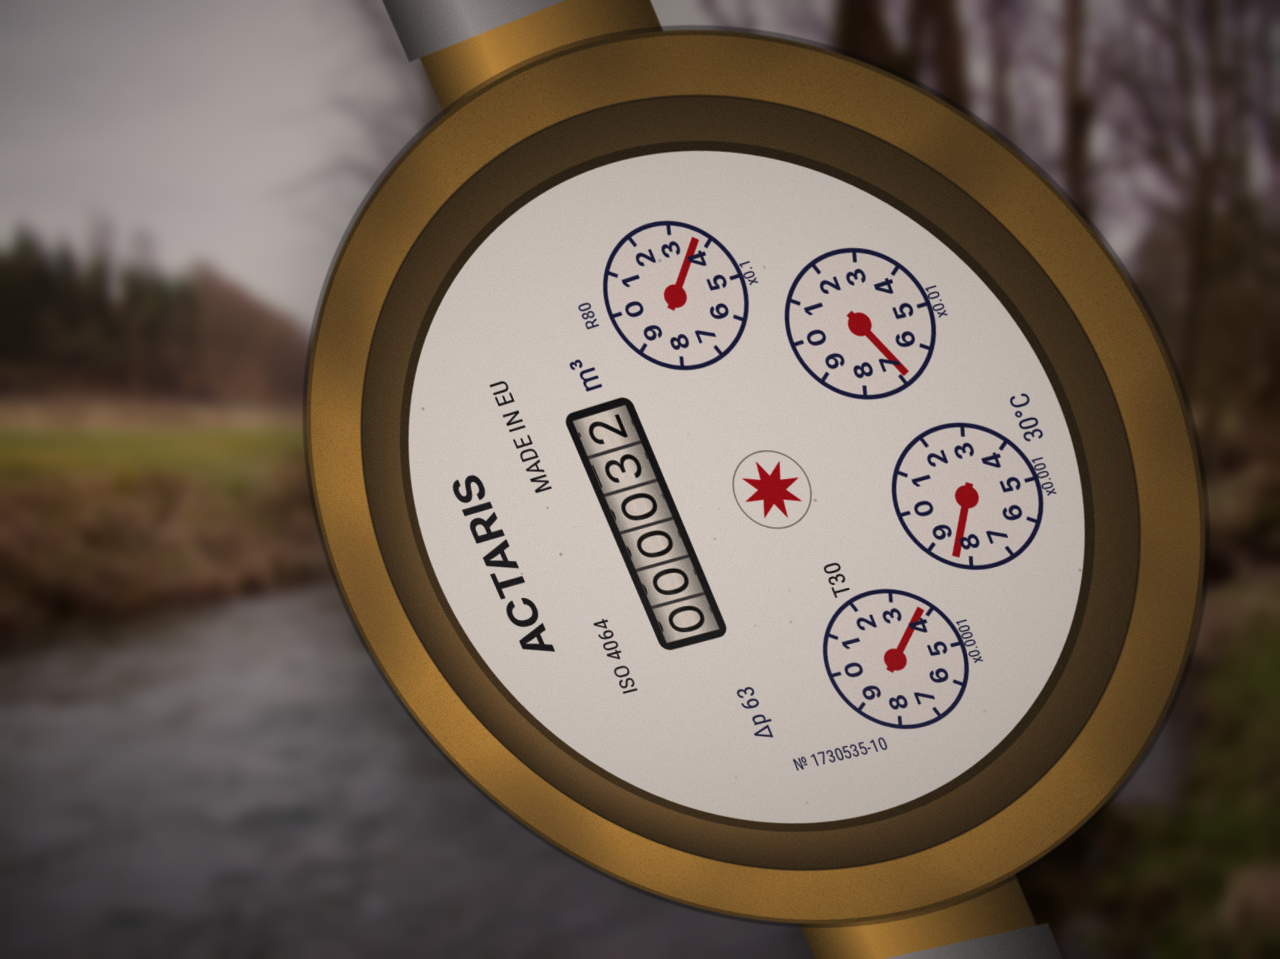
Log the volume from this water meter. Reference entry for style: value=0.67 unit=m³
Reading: value=32.3683 unit=m³
